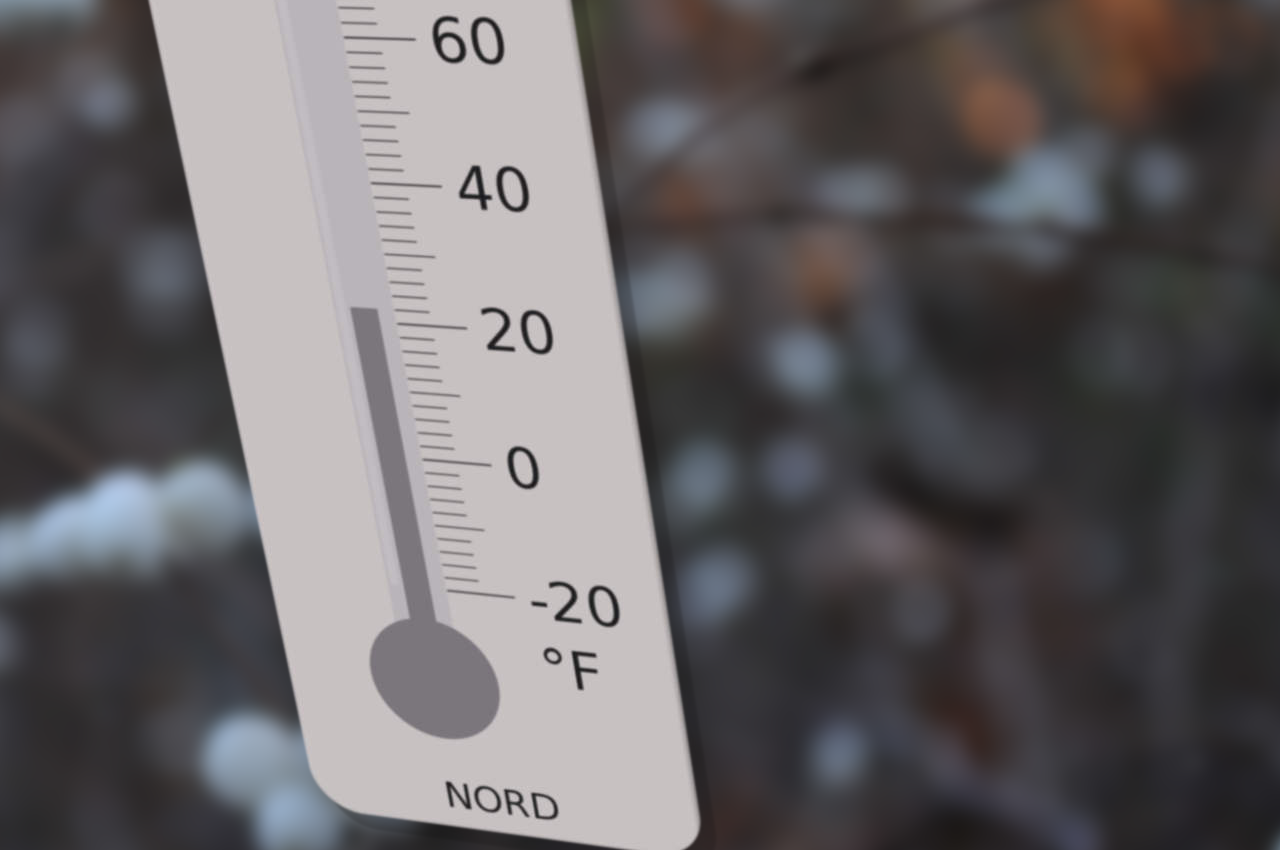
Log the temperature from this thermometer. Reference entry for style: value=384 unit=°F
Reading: value=22 unit=°F
